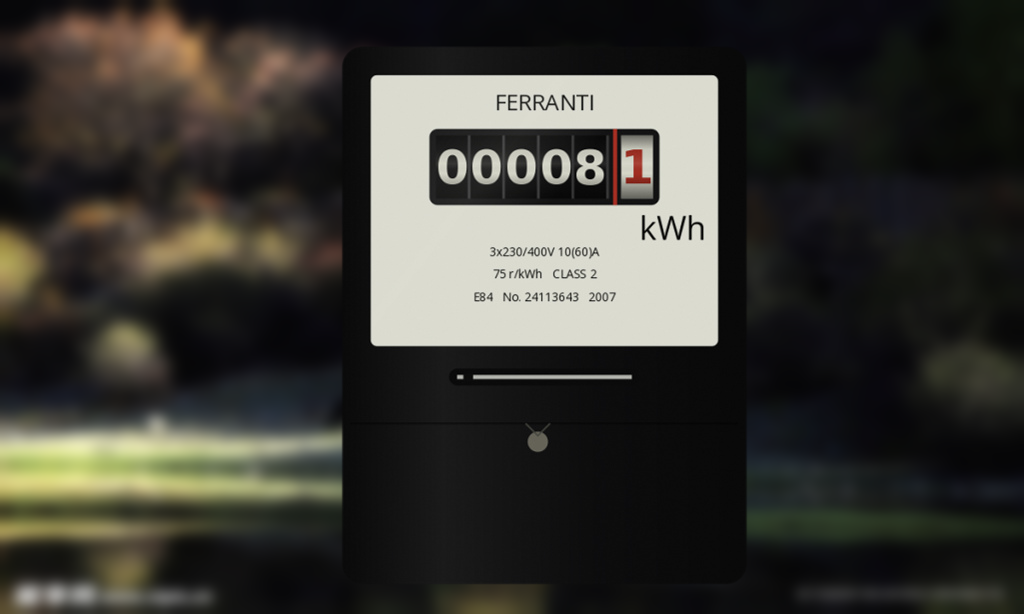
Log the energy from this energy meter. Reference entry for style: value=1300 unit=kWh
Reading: value=8.1 unit=kWh
